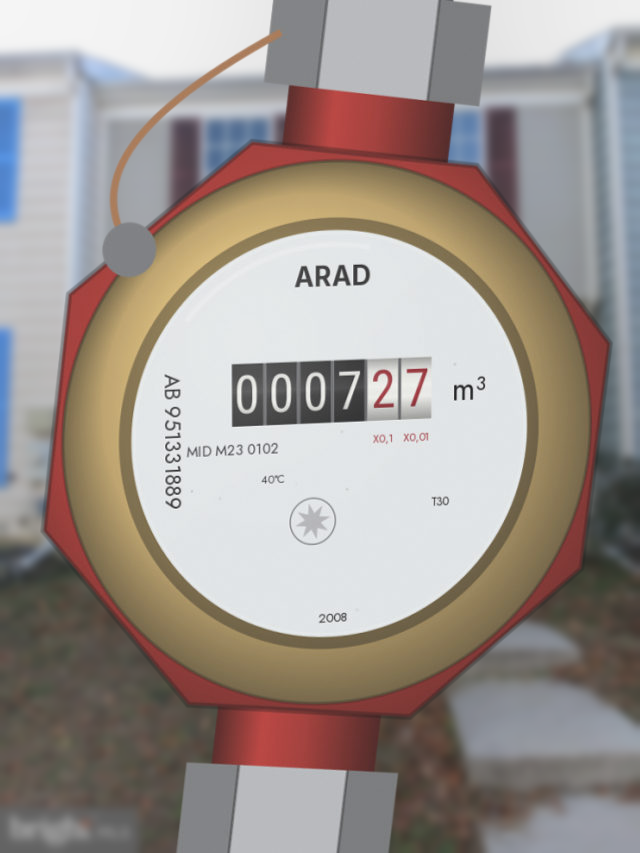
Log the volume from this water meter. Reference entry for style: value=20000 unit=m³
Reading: value=7.27 unit=m³
